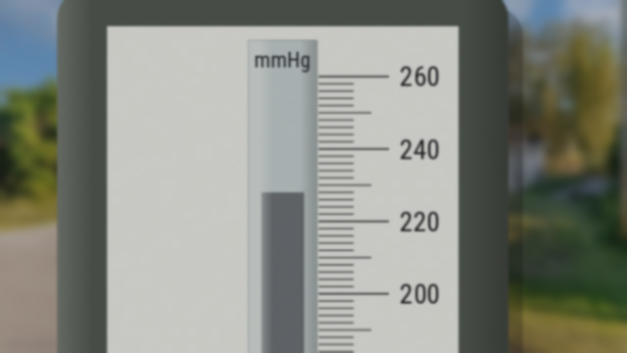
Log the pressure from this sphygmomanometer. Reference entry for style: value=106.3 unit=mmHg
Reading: value=228 unit=mmHg
